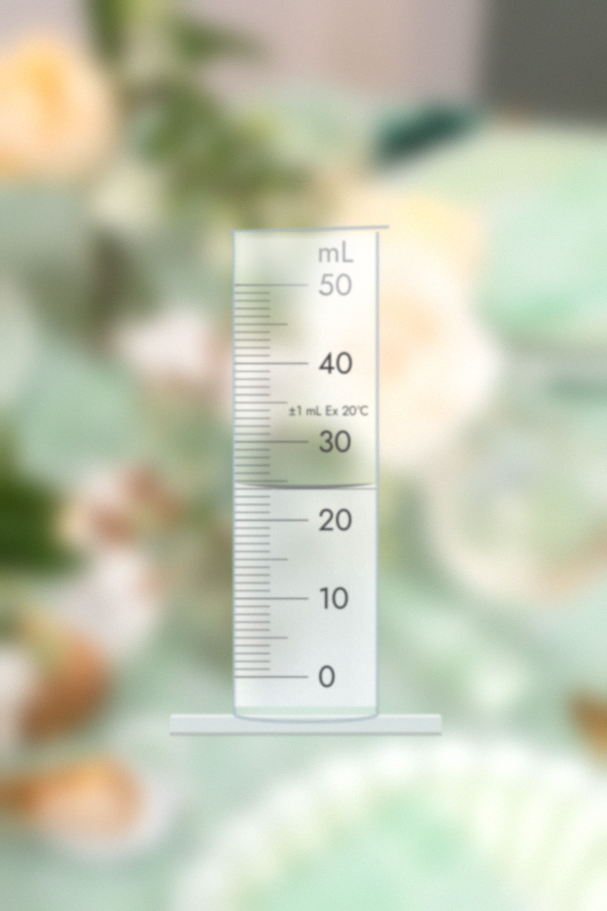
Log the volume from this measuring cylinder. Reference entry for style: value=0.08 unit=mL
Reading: value=24 unit=mL
